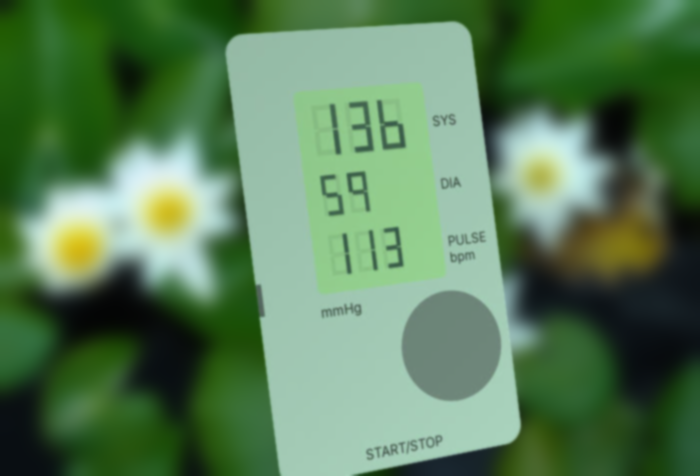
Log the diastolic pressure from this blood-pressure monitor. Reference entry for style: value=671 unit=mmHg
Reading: value=59 unit=mmHg
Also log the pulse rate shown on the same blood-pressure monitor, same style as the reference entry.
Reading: value=113 unit=bpm
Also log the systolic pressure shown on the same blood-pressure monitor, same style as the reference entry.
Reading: value=136 unit=mmHg
